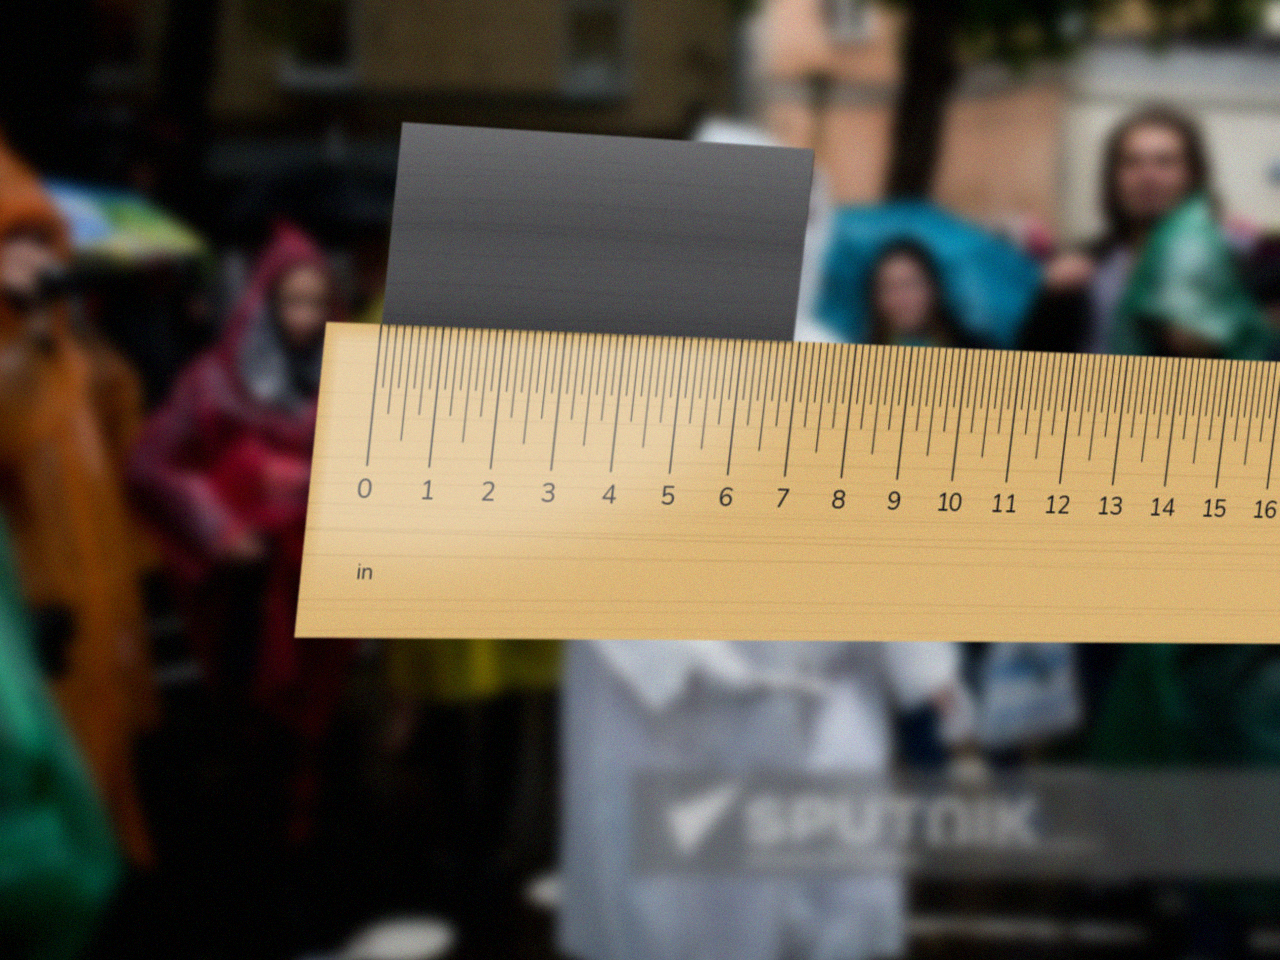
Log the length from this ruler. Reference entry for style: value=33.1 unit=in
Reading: value=6.875 unit=in
